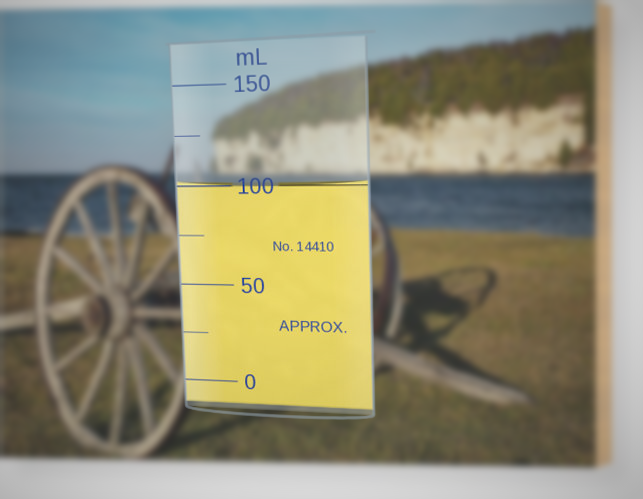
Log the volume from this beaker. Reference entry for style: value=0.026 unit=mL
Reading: value=100 unit=mL
